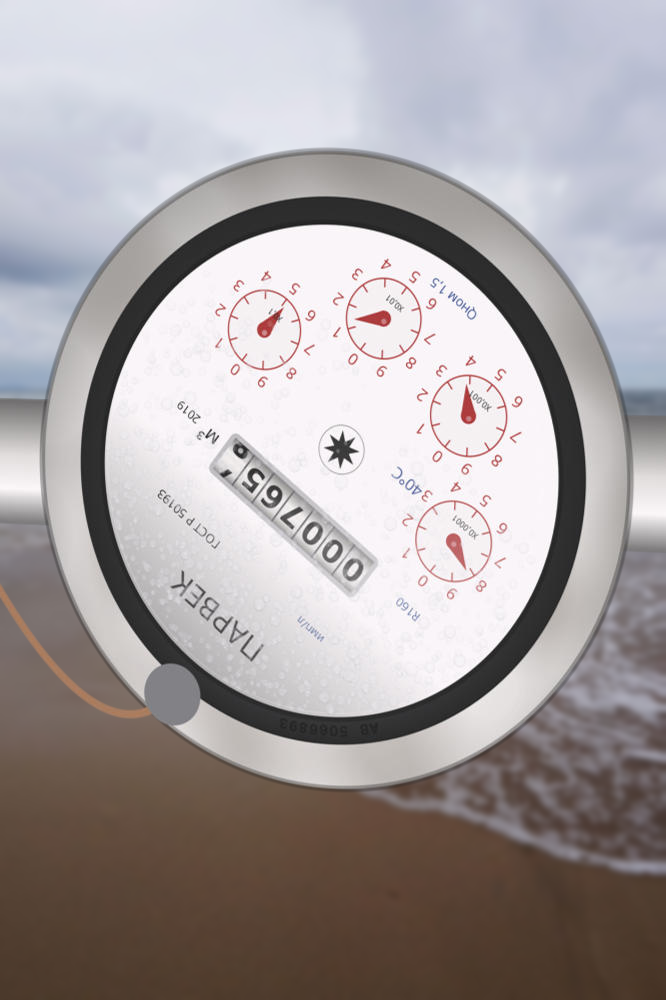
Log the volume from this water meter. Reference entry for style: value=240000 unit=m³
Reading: value=7657.5138 unit=m³
